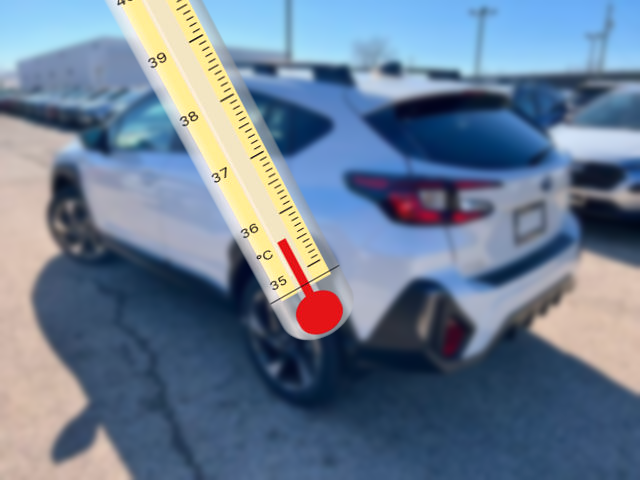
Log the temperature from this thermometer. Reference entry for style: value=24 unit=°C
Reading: value=35.6 unit=°C
